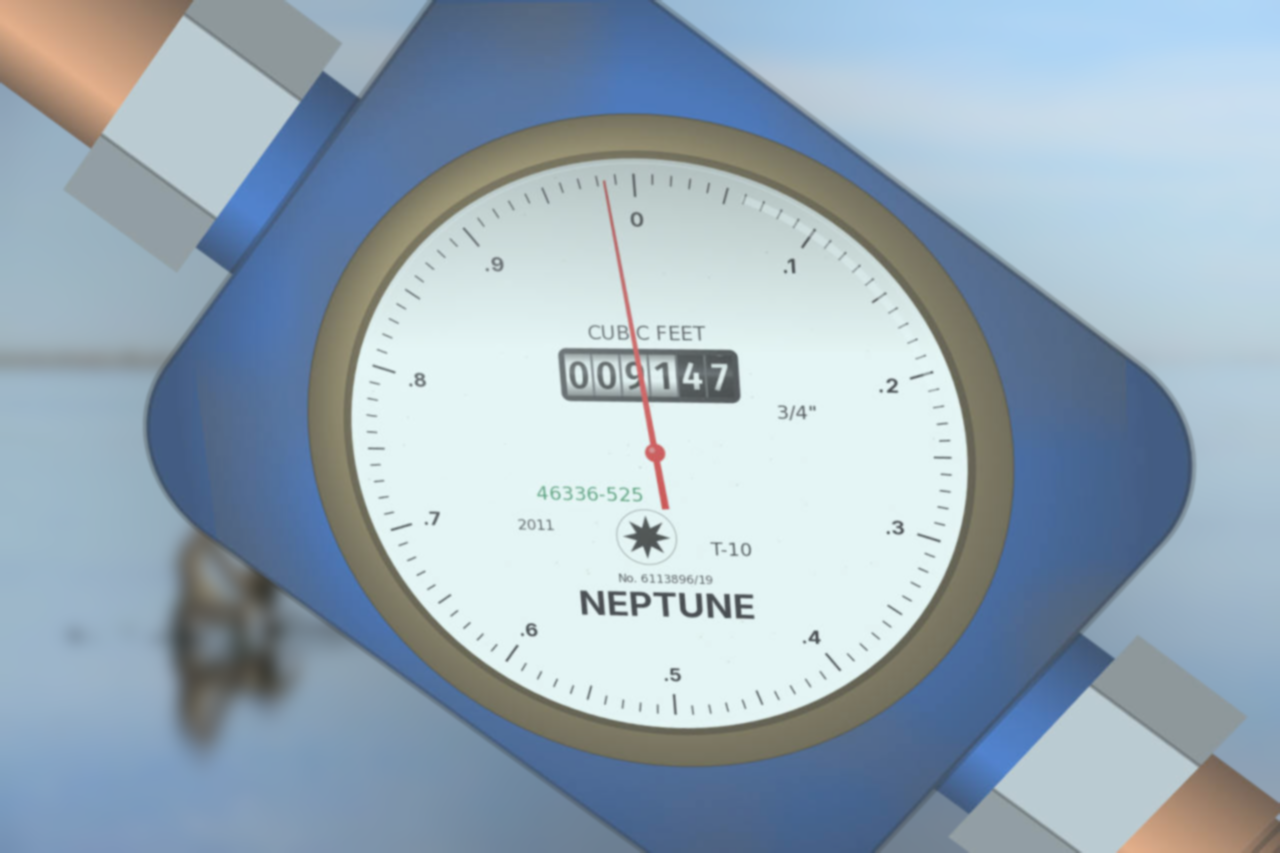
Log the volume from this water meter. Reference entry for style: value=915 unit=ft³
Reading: value=9146.98 unit=ft³
